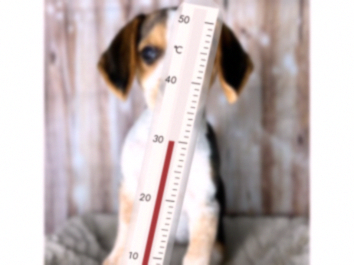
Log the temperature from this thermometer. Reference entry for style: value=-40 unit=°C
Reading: value=30 unit=°C
